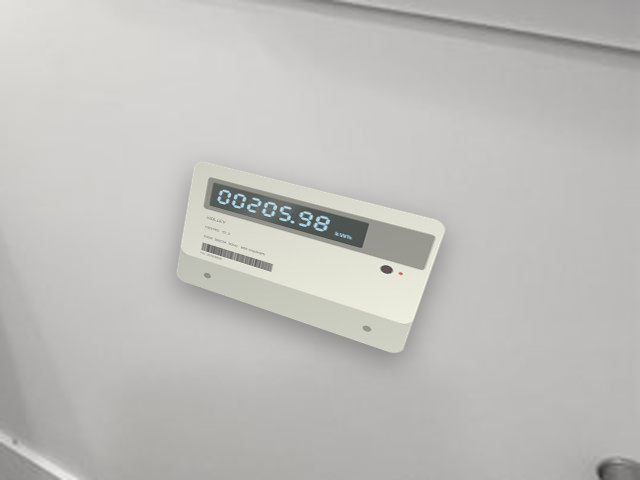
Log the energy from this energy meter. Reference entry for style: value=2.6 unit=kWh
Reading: value=205.98 unit=kWh
